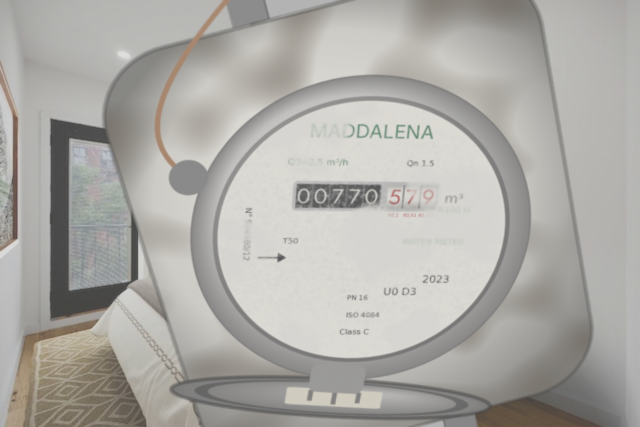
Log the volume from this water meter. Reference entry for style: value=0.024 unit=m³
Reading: value=770.579 unit=m³
